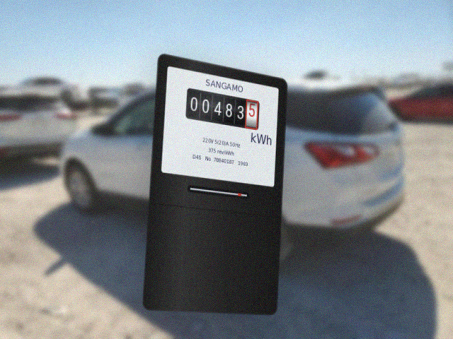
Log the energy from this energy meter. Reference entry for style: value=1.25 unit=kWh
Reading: value=483.5 unit=kWh
